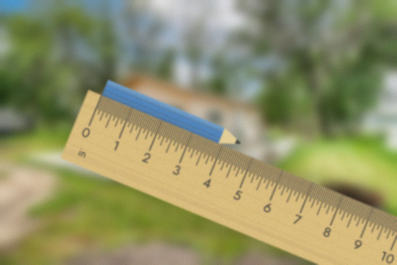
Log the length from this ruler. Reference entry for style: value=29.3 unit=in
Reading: value=4.5 unit=in
